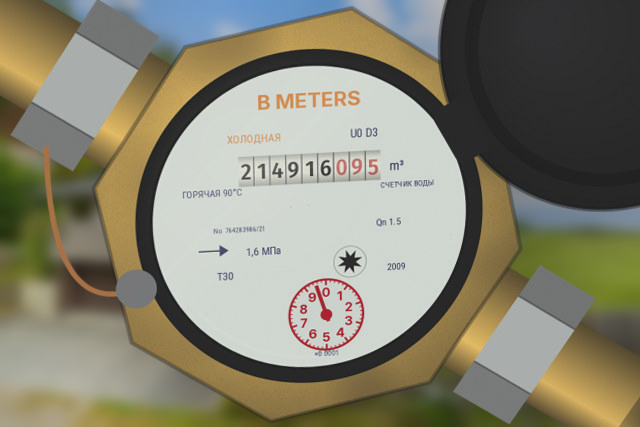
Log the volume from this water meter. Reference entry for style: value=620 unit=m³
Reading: value=214916.0949 unit=m³
